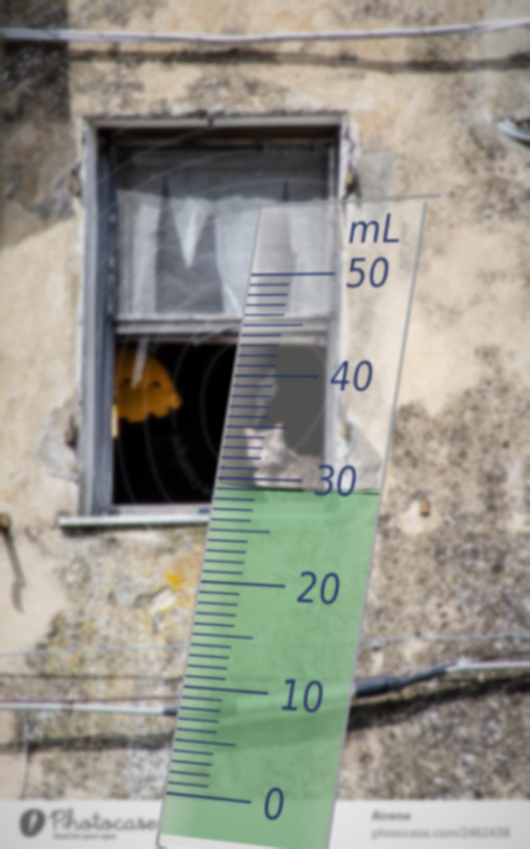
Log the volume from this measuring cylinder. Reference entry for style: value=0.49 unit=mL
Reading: value=29 unit=mL
